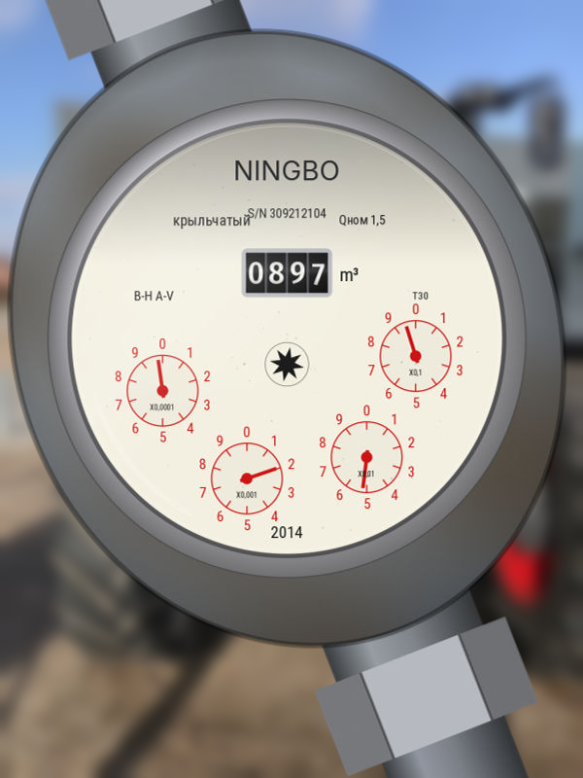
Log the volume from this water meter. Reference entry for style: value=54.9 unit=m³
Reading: value=896.9519 unit=m³
